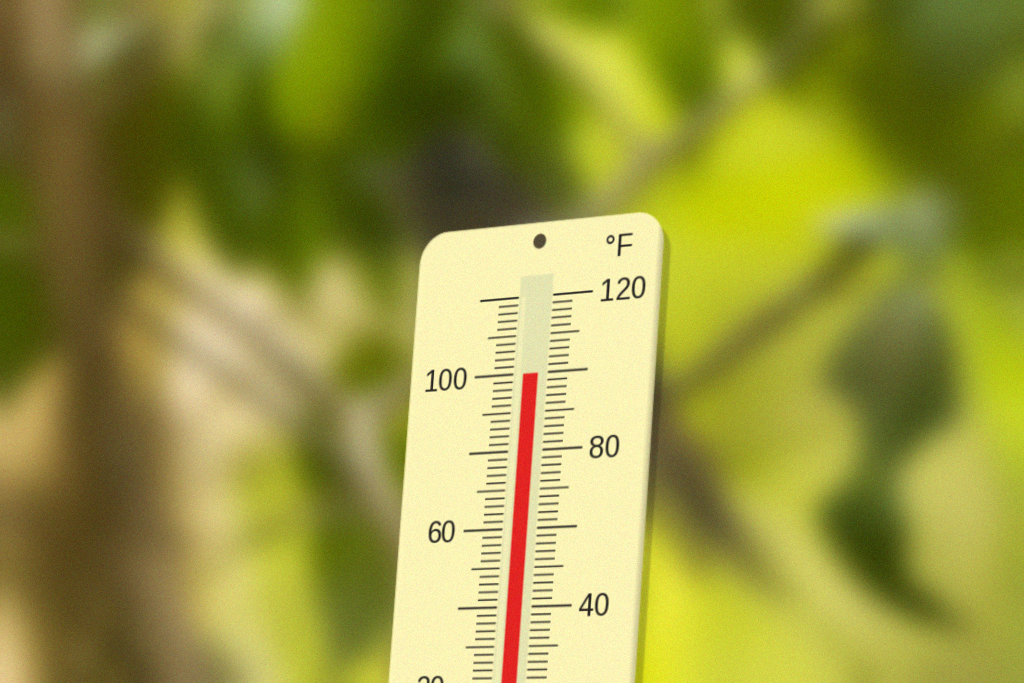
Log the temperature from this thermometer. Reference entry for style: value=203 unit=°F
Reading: value=100 unit=°F
